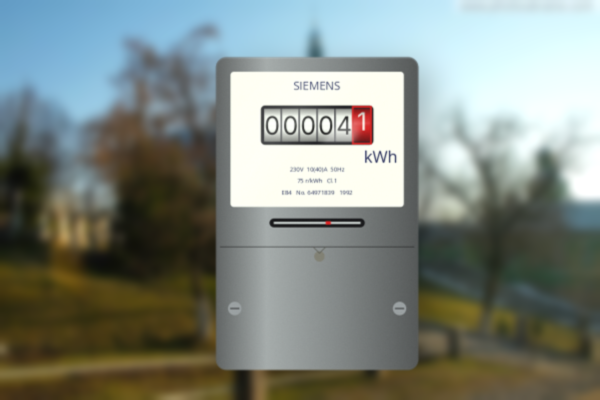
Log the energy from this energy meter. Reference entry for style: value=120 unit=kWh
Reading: value=4.1 unit=kWh
